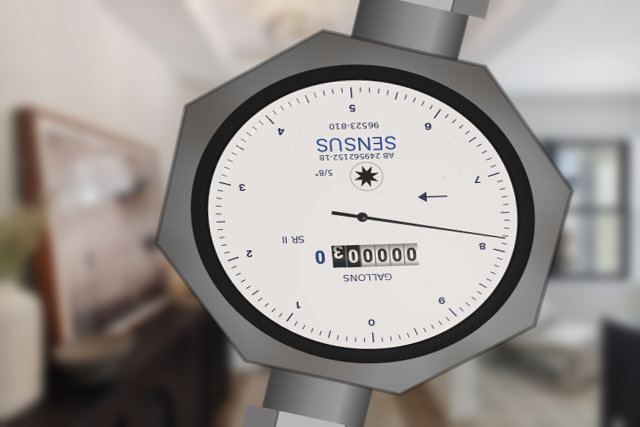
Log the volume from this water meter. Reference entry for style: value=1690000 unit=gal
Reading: value=27.8 unit=gal
